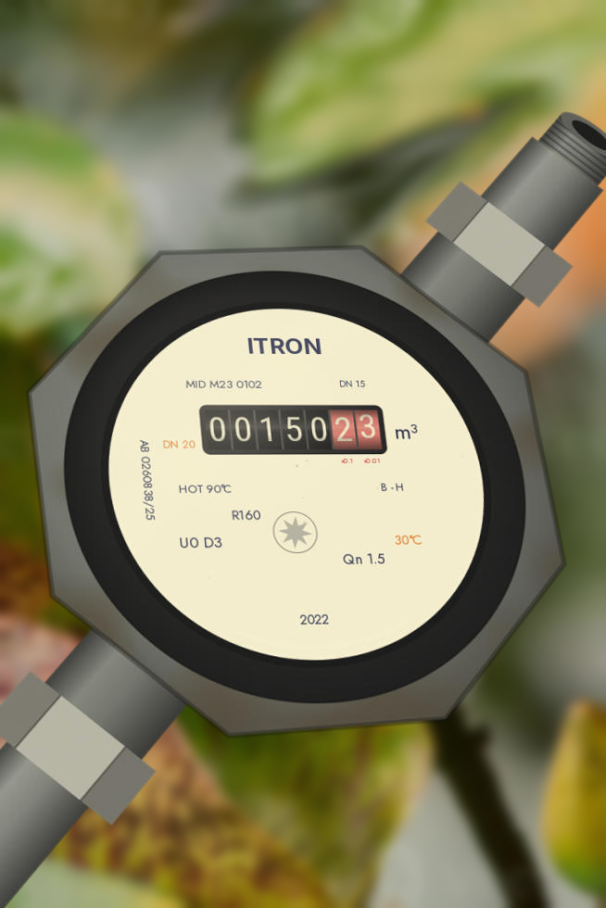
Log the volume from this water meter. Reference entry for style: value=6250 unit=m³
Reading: value=150.23 unit=m³
